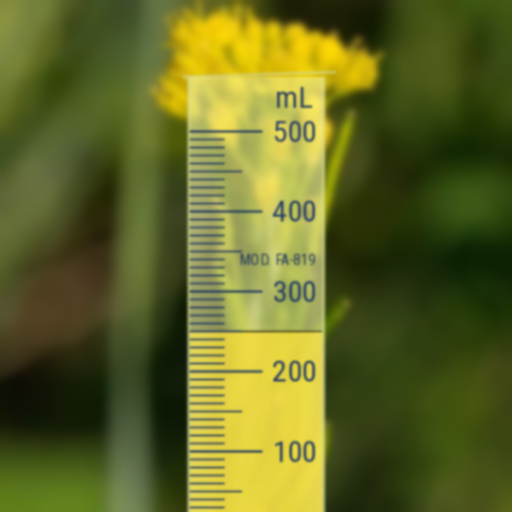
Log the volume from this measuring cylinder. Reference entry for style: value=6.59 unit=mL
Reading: value=250 unit=mL
